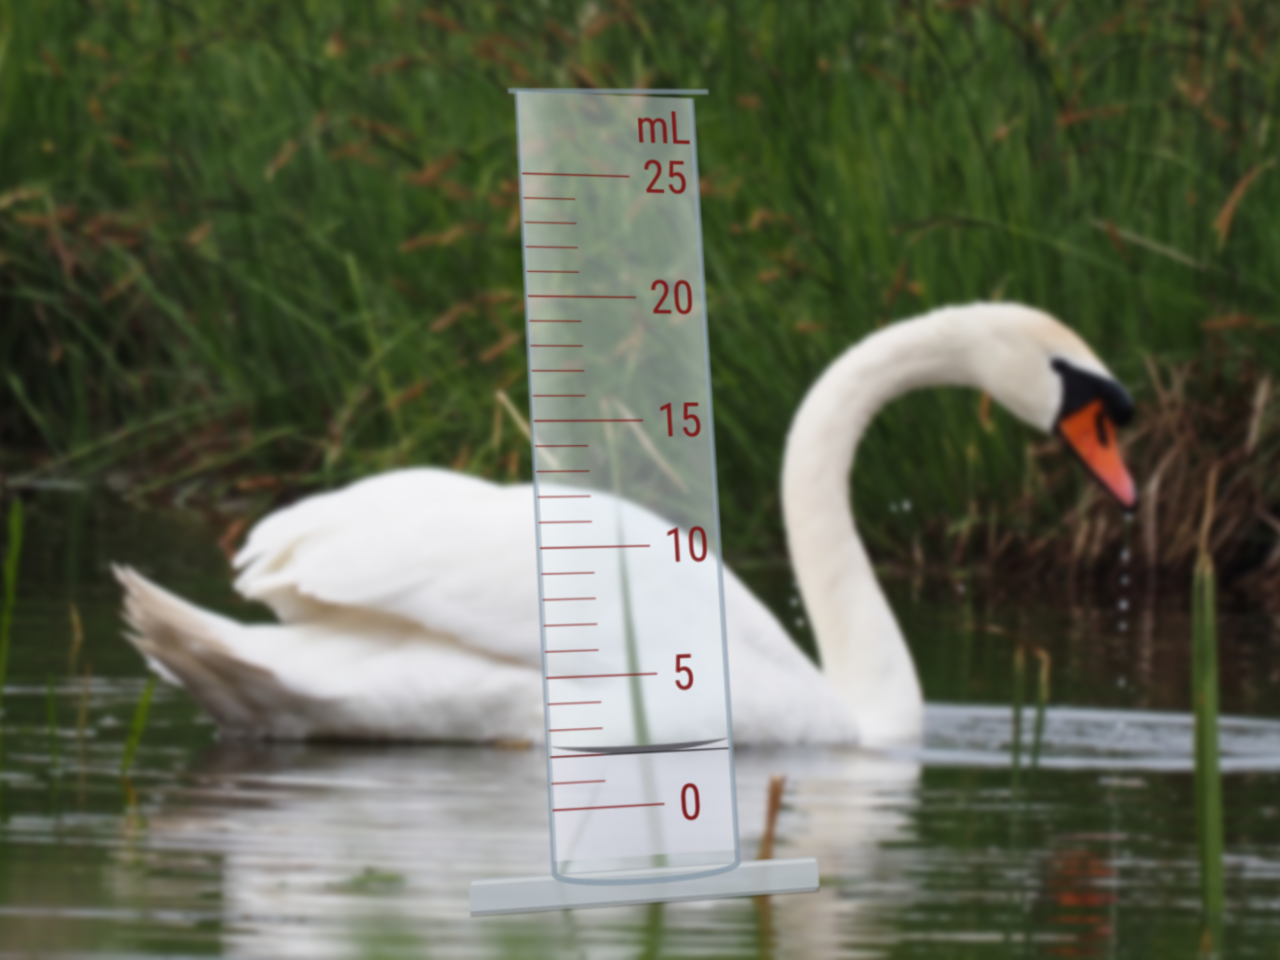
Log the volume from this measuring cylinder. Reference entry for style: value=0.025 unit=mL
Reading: value=2 unit=mL
